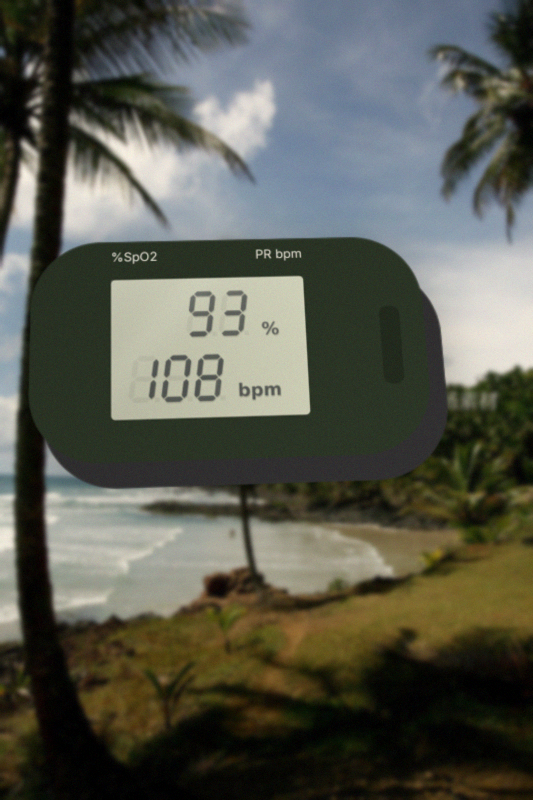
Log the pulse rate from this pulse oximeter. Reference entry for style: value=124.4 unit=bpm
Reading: value=108 unit=bpm
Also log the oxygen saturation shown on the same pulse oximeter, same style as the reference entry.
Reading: value=93 unit=%
